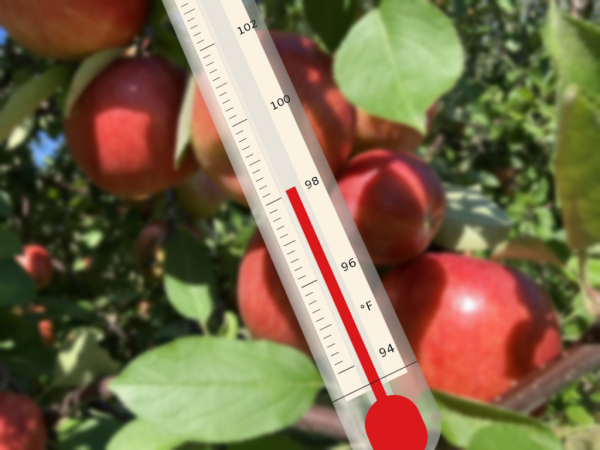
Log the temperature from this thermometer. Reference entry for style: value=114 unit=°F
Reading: value=98.1 unit=°F
